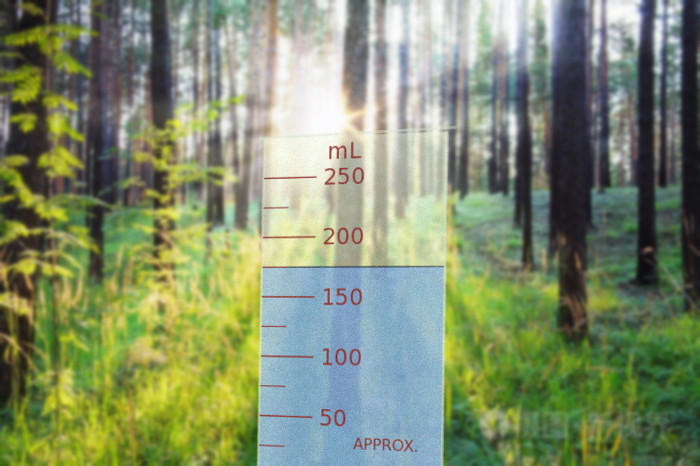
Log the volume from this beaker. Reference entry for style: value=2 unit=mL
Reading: value=175 unit=mL
